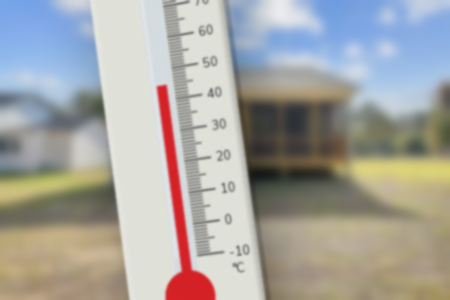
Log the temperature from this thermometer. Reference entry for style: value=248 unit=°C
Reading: value=45 unit=°C
